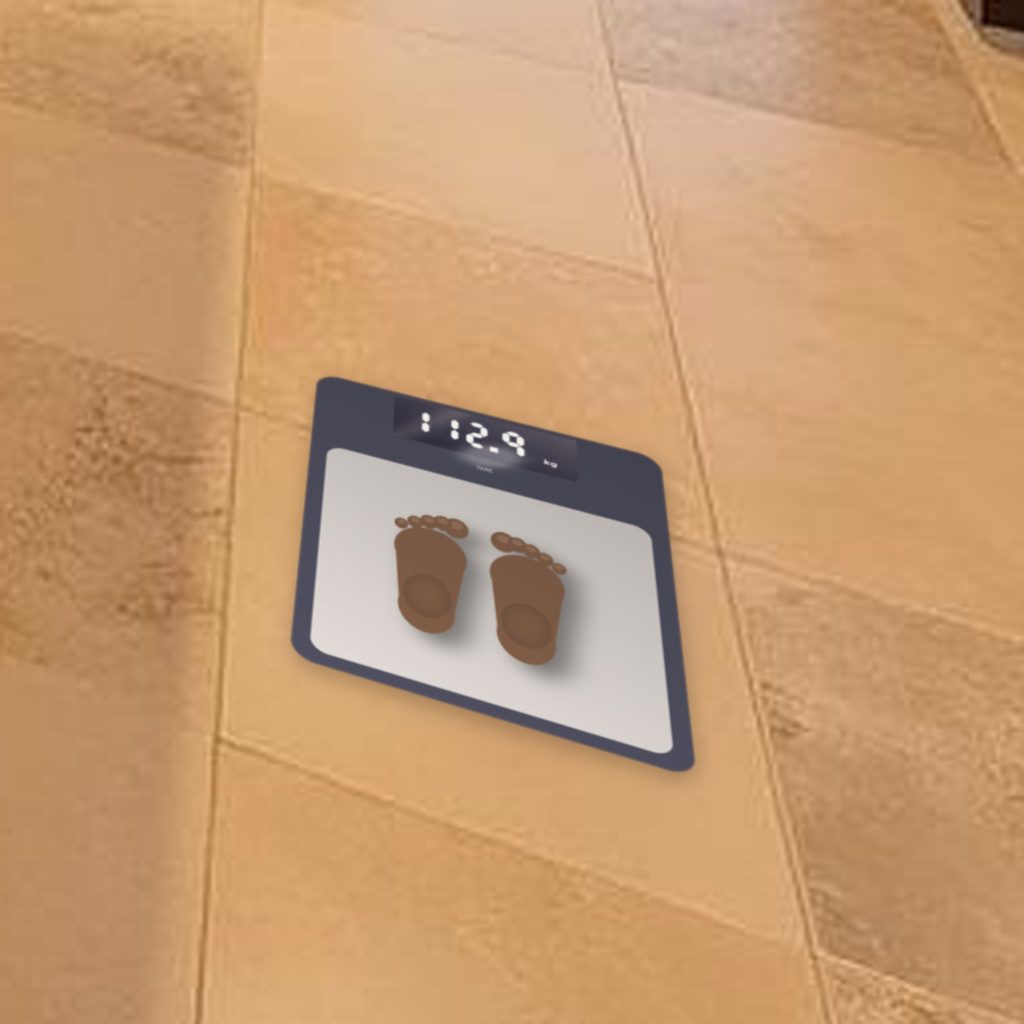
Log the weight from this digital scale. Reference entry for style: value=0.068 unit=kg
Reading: value=112.9 unit=kg
